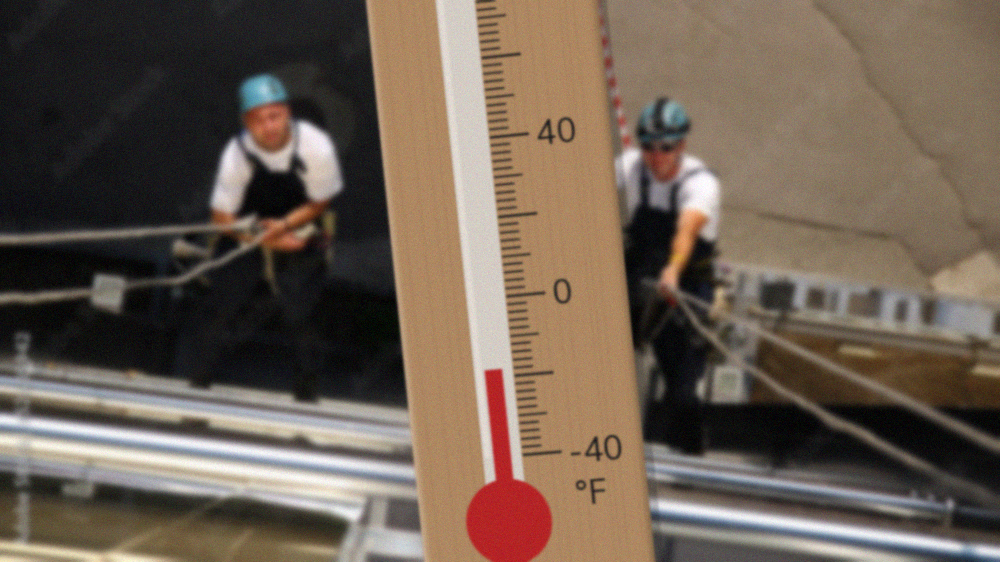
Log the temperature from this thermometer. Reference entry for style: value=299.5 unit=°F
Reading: value=-18 unit=°F
